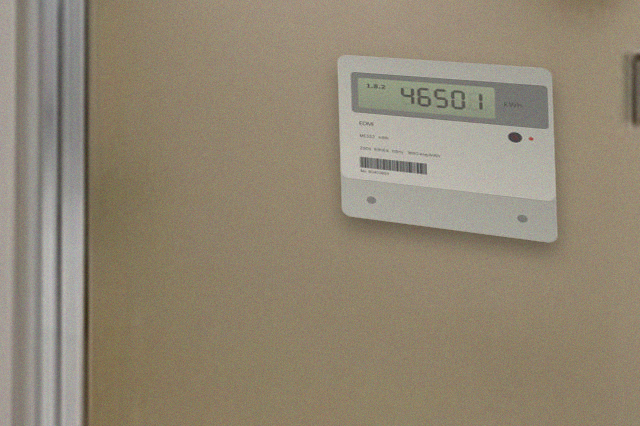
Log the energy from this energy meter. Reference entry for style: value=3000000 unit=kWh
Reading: value=46501 unit=kWh
